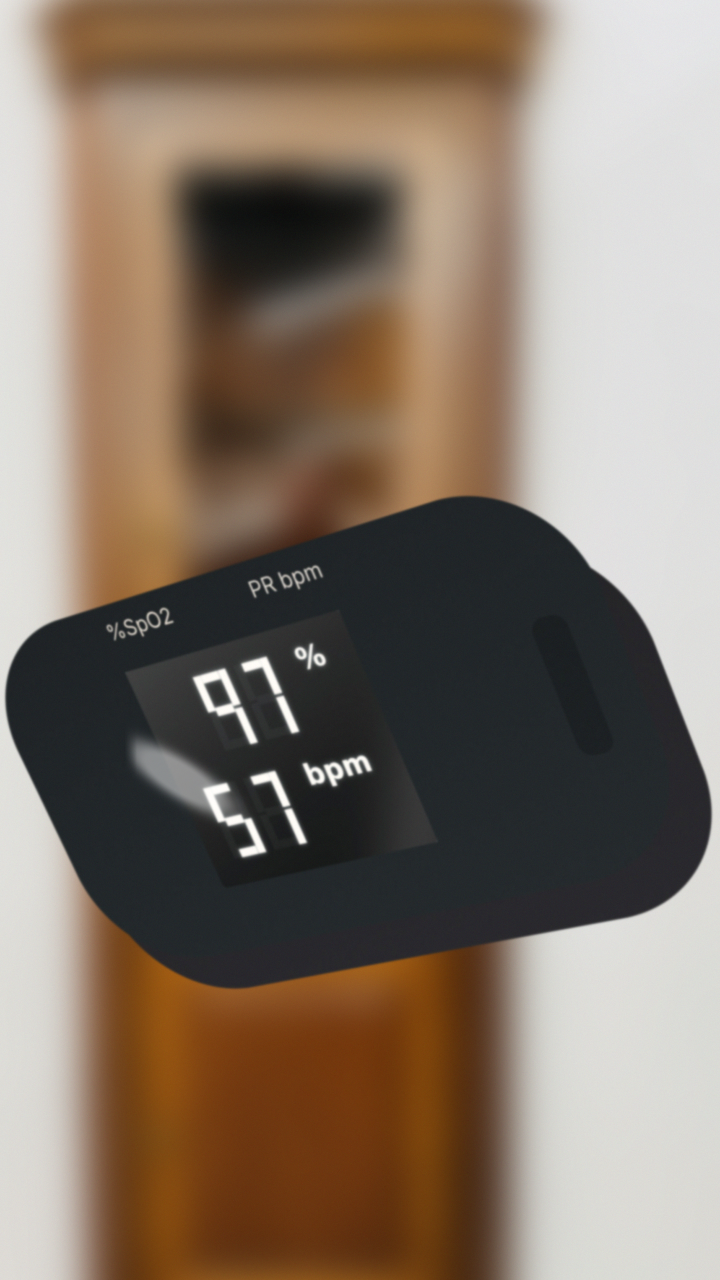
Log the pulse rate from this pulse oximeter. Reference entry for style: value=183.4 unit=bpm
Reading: value=57 unit=bpm
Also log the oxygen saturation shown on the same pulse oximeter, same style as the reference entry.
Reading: value=97 unit=%
